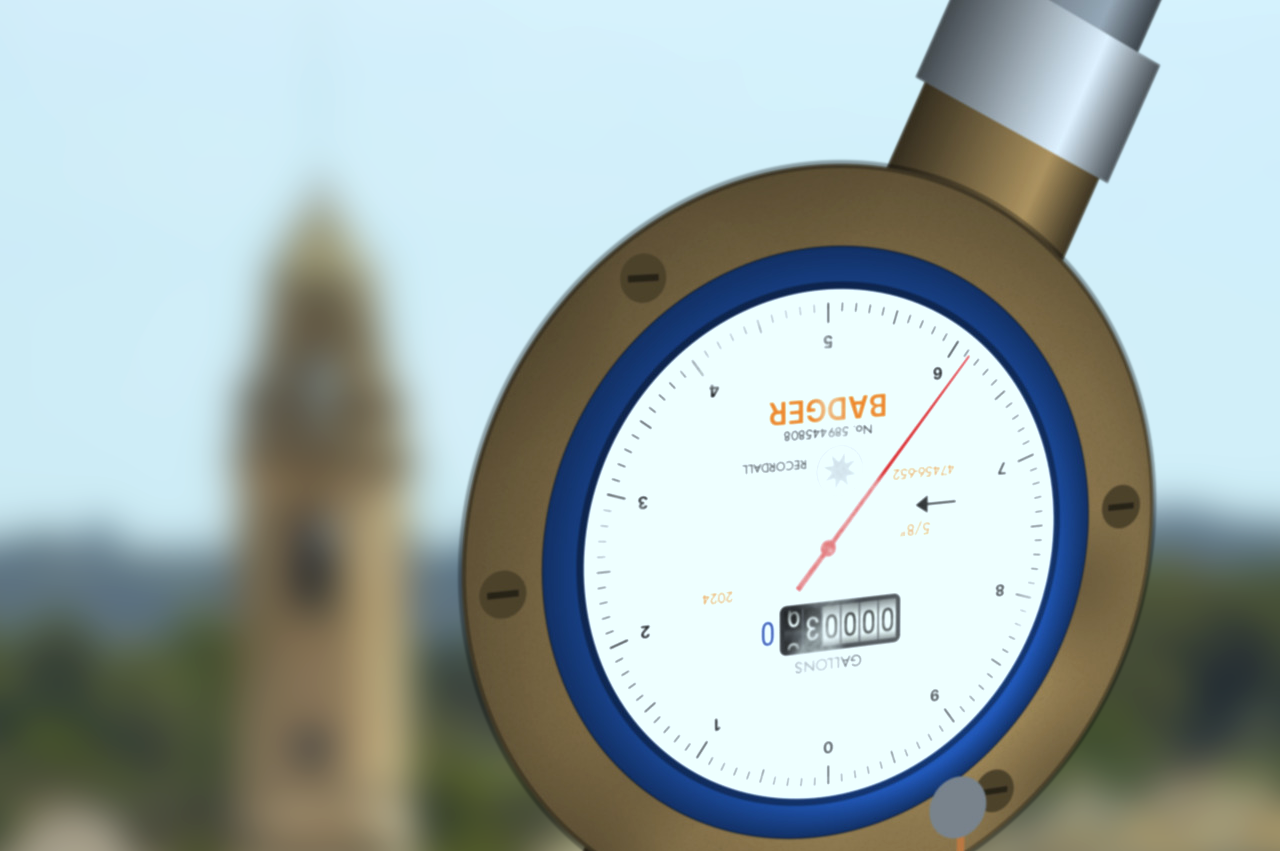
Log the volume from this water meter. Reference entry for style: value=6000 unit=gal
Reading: value=386.1 unit=gal
